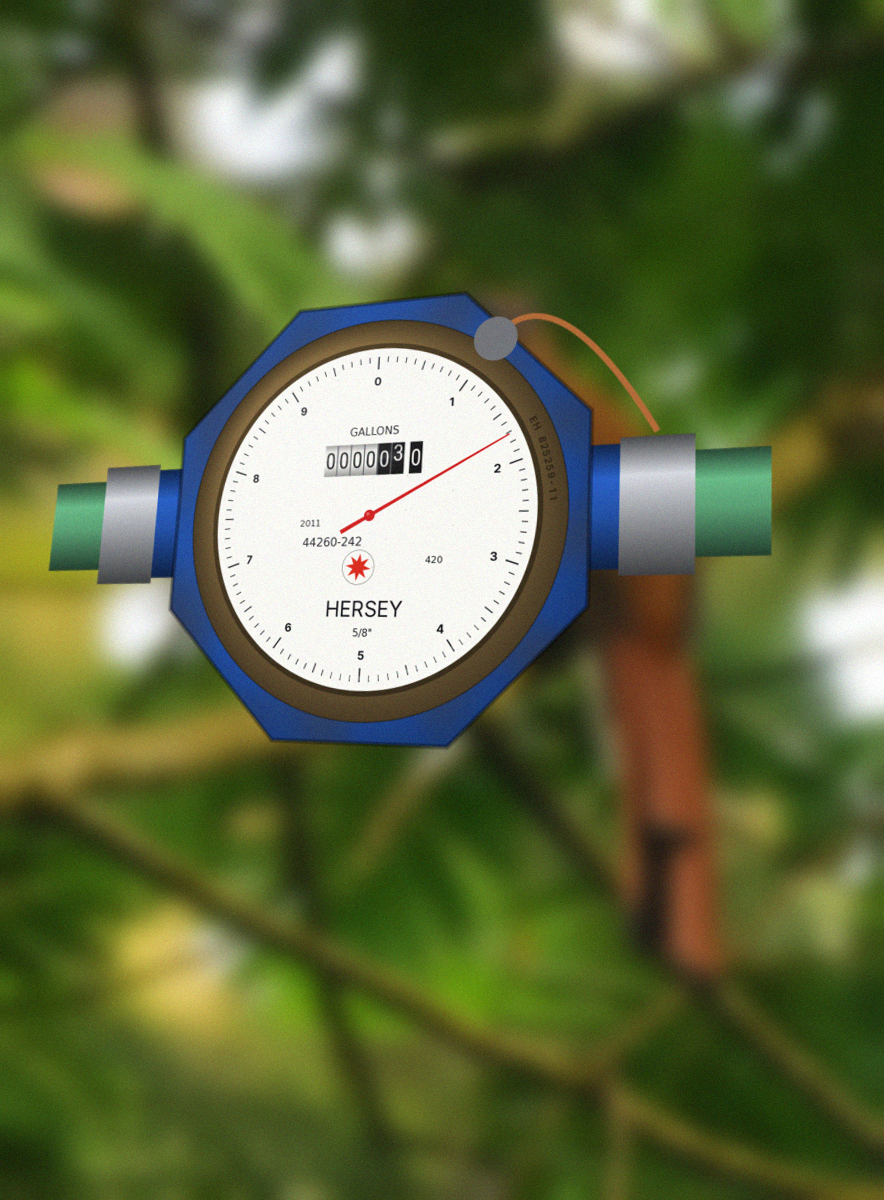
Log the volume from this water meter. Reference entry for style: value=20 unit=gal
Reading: value=31.7 unit=gal
